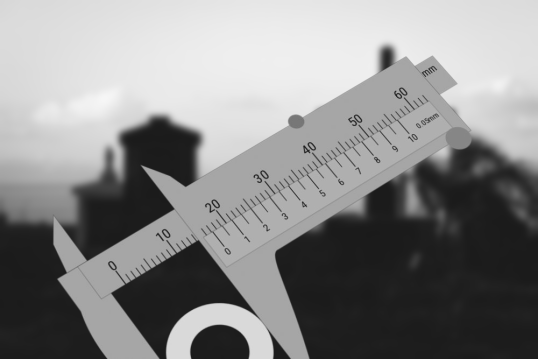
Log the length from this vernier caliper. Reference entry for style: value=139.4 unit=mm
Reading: value=17.2 unit=mm
